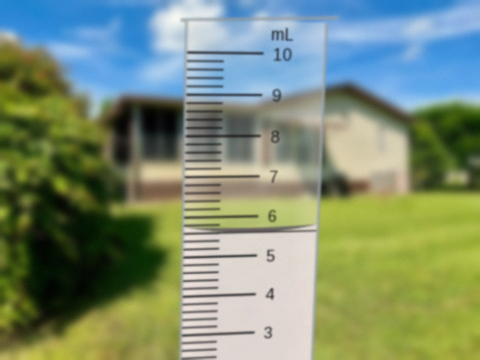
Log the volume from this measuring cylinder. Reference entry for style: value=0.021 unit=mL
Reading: value=5.6 unit=mL
